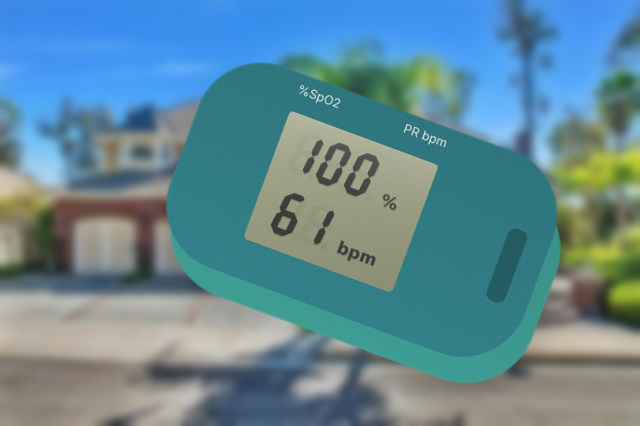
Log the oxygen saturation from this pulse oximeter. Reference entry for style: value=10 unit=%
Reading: value=100 unit=%
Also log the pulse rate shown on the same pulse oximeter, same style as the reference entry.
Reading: value=61 unit=bpm
